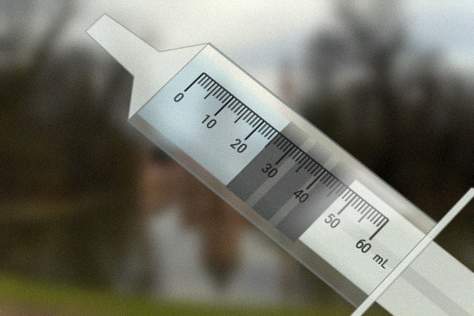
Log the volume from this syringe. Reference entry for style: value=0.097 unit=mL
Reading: value=25 unit=mL
